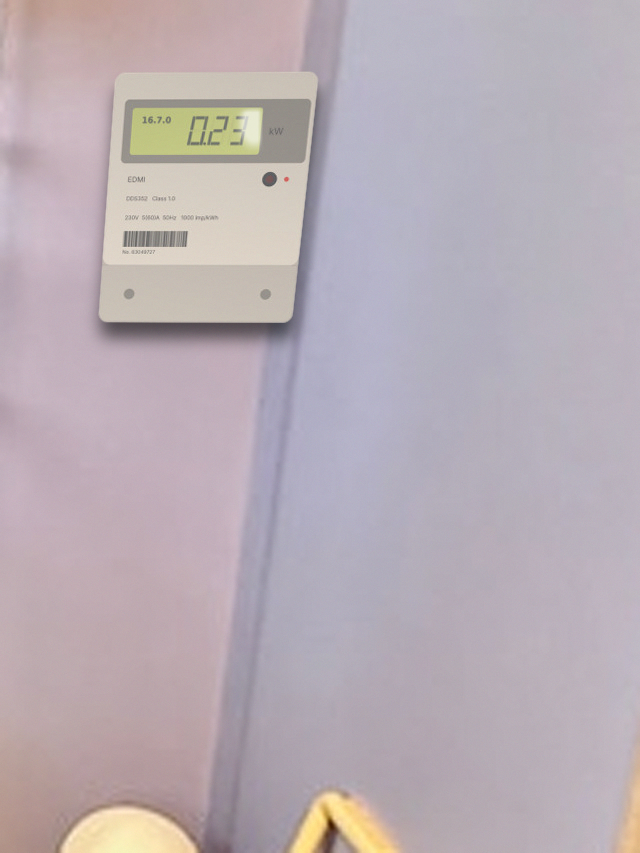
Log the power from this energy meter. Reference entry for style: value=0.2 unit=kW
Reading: value=0.23 unit=kW
